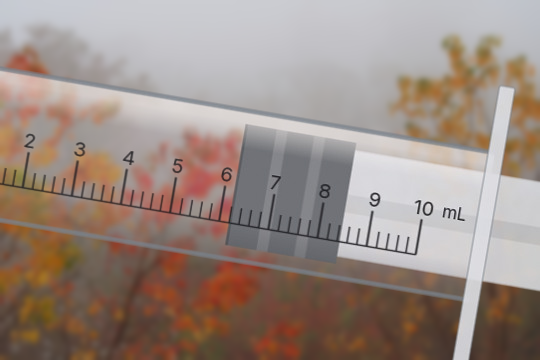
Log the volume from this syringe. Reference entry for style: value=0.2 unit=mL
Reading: value=6.2 unit=mL
